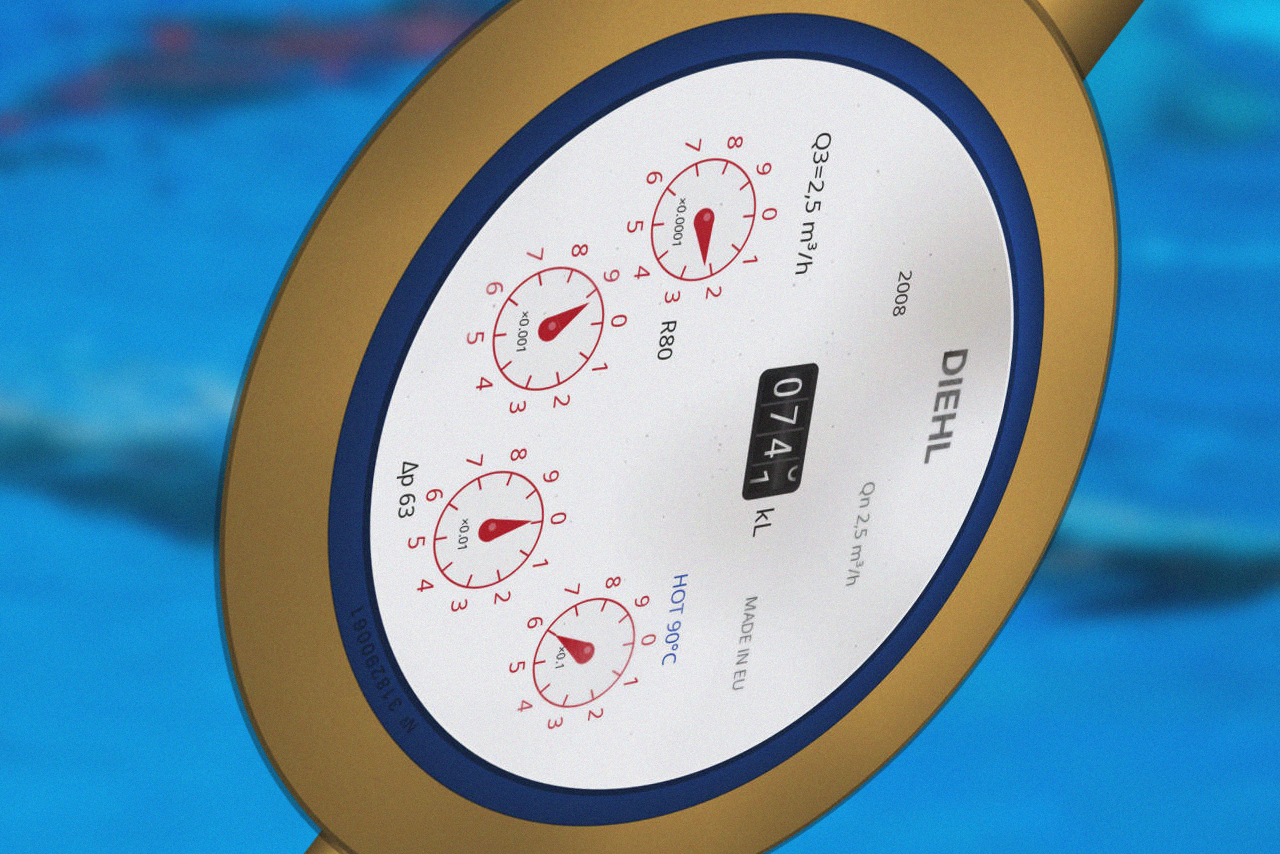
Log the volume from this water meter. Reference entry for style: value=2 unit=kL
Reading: value=740.5992 unit=kL
